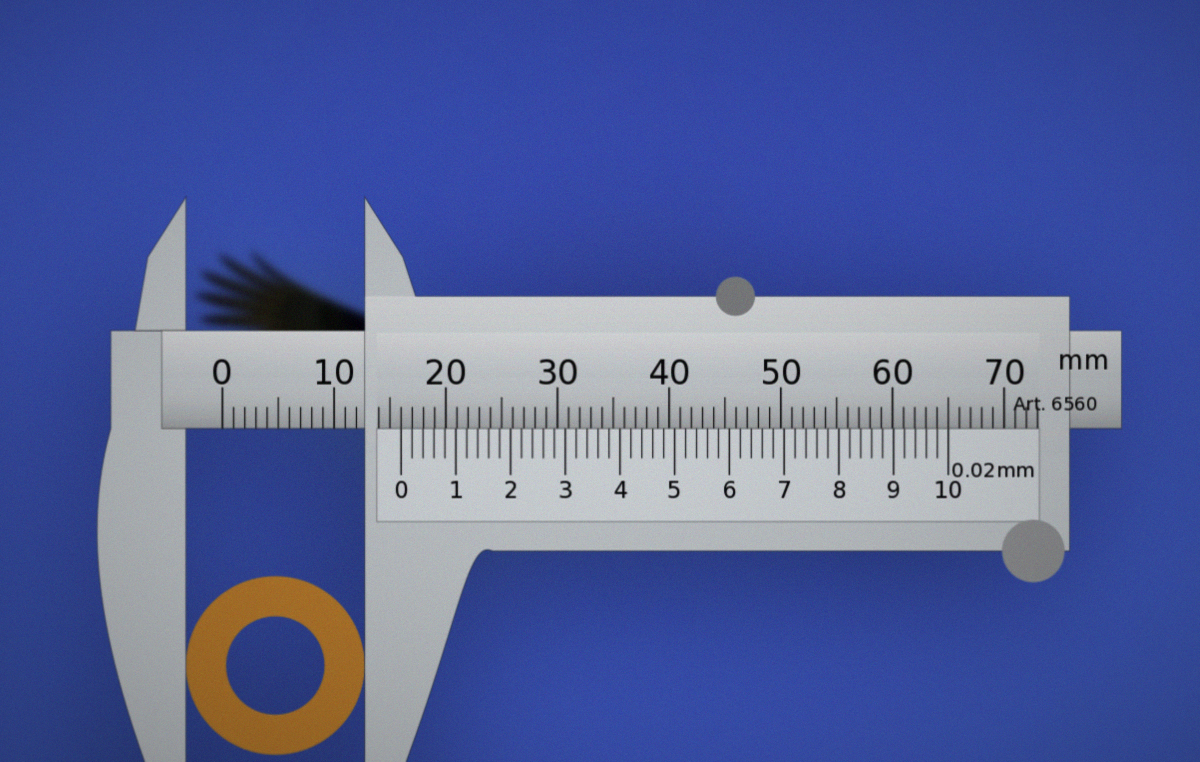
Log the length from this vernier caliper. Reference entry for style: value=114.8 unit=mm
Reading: value=16.0 unit=mm
